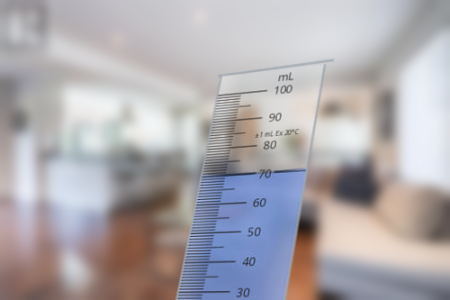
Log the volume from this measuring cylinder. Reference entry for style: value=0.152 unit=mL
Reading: value=70 unit=mL
